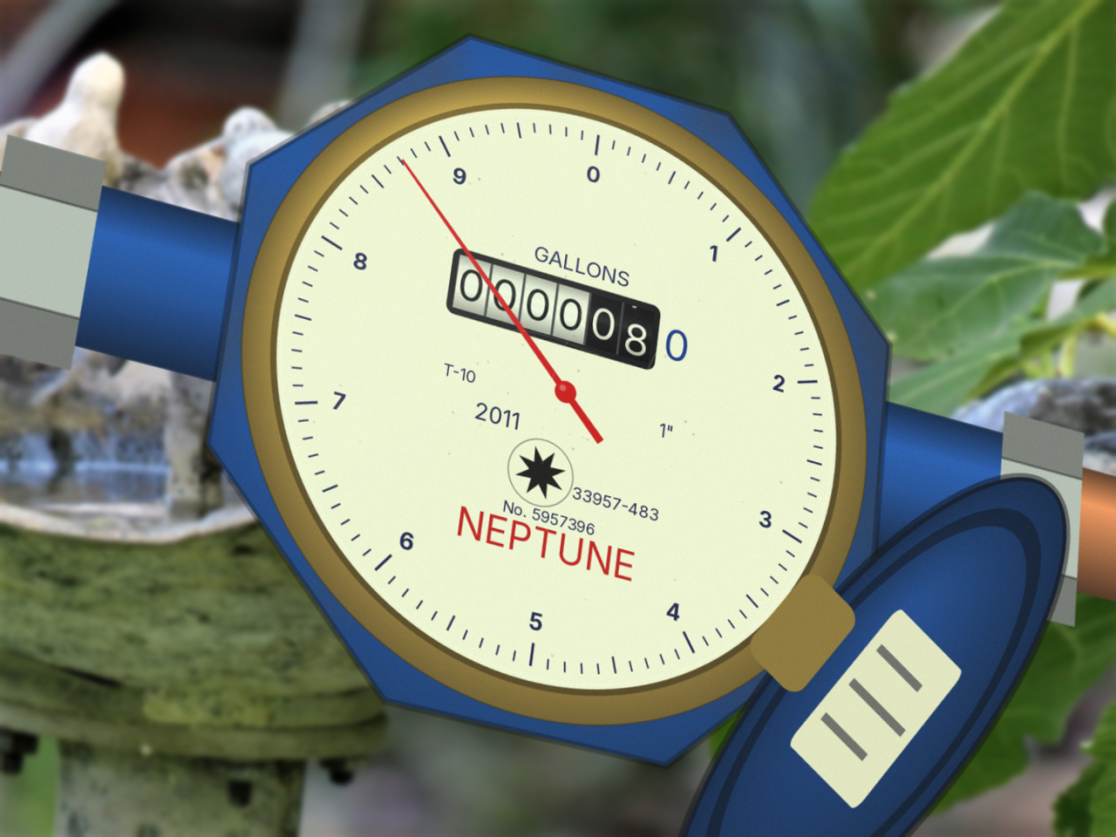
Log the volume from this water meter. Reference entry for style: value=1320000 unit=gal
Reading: value=78.7 unit=gal
